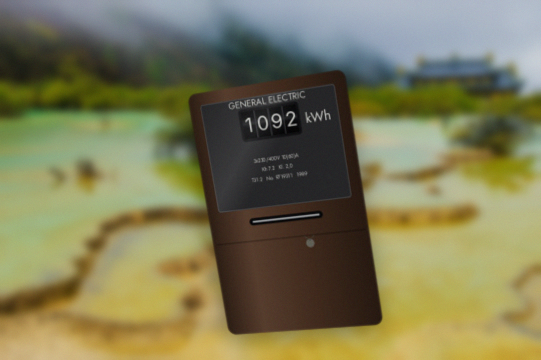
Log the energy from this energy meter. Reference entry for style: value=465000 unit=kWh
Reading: value=1092 unit=kWh
